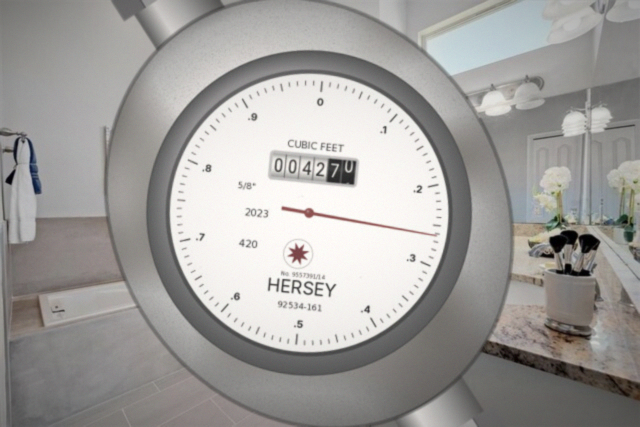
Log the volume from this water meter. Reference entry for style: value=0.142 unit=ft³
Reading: value=4270.26 unit=ft³
